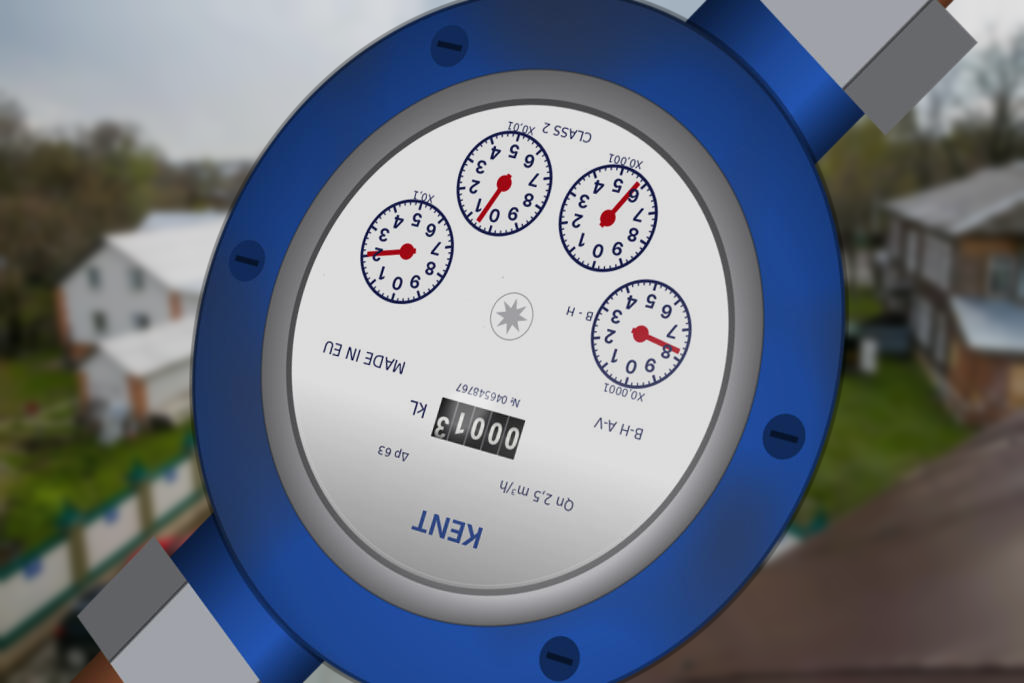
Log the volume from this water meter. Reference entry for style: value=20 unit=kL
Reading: value=13.2057 unit=kL
